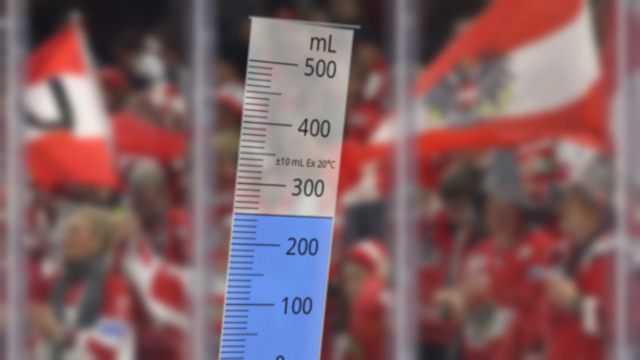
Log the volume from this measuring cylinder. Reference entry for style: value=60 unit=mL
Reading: value=250 unit=mL
